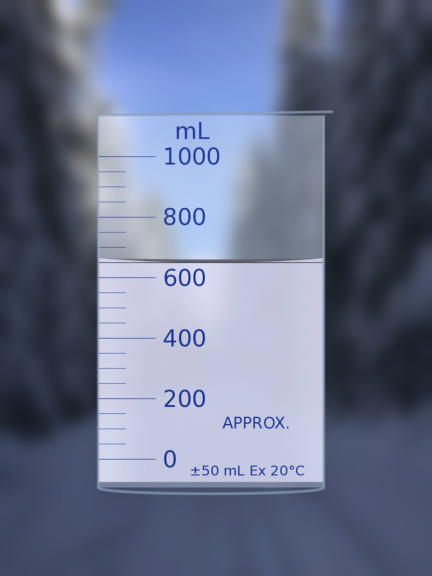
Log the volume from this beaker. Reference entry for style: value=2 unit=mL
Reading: value=650 unit=mL
